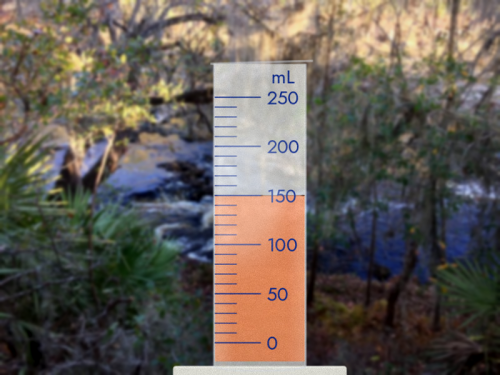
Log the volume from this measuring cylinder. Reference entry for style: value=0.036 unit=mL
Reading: value=150 unit=mL
